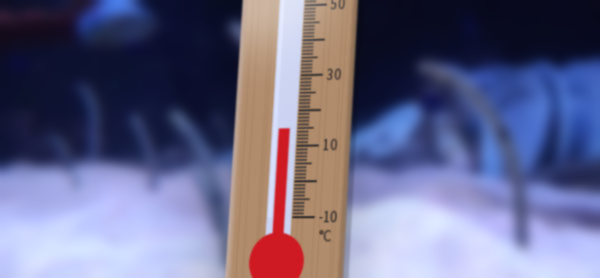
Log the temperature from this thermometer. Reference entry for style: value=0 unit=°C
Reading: value=15 unit=°C
